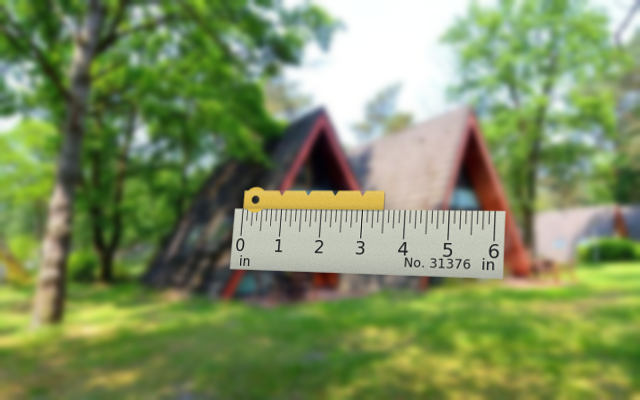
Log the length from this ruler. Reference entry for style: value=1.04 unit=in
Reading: value=3.5 unit=in
